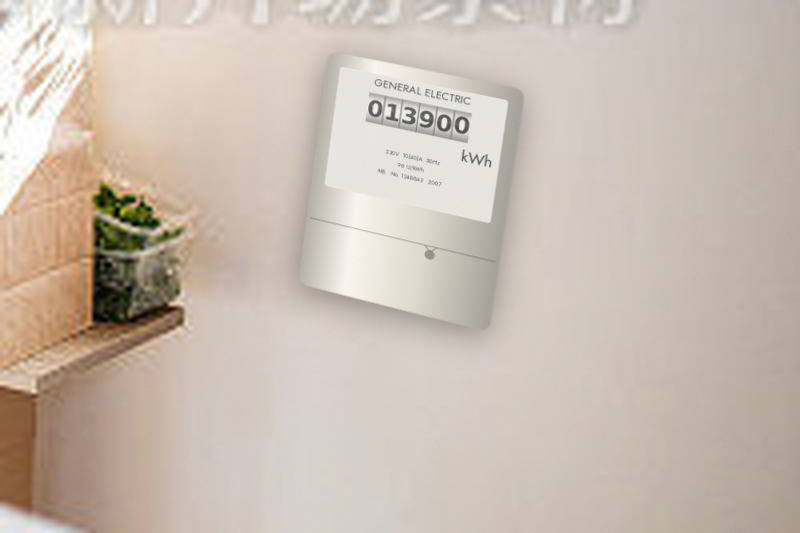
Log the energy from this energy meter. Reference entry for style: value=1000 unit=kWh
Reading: value=13900 unit=kWh
